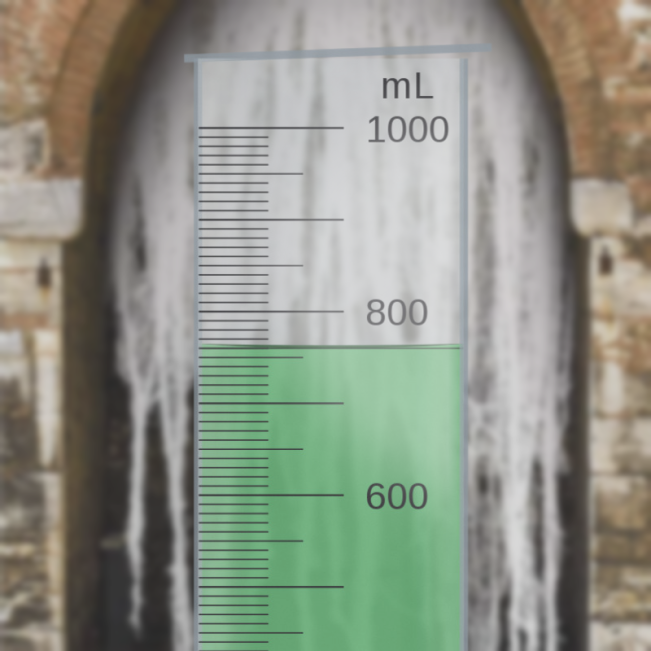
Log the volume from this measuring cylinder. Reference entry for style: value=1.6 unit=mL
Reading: value=760 unit=mL
